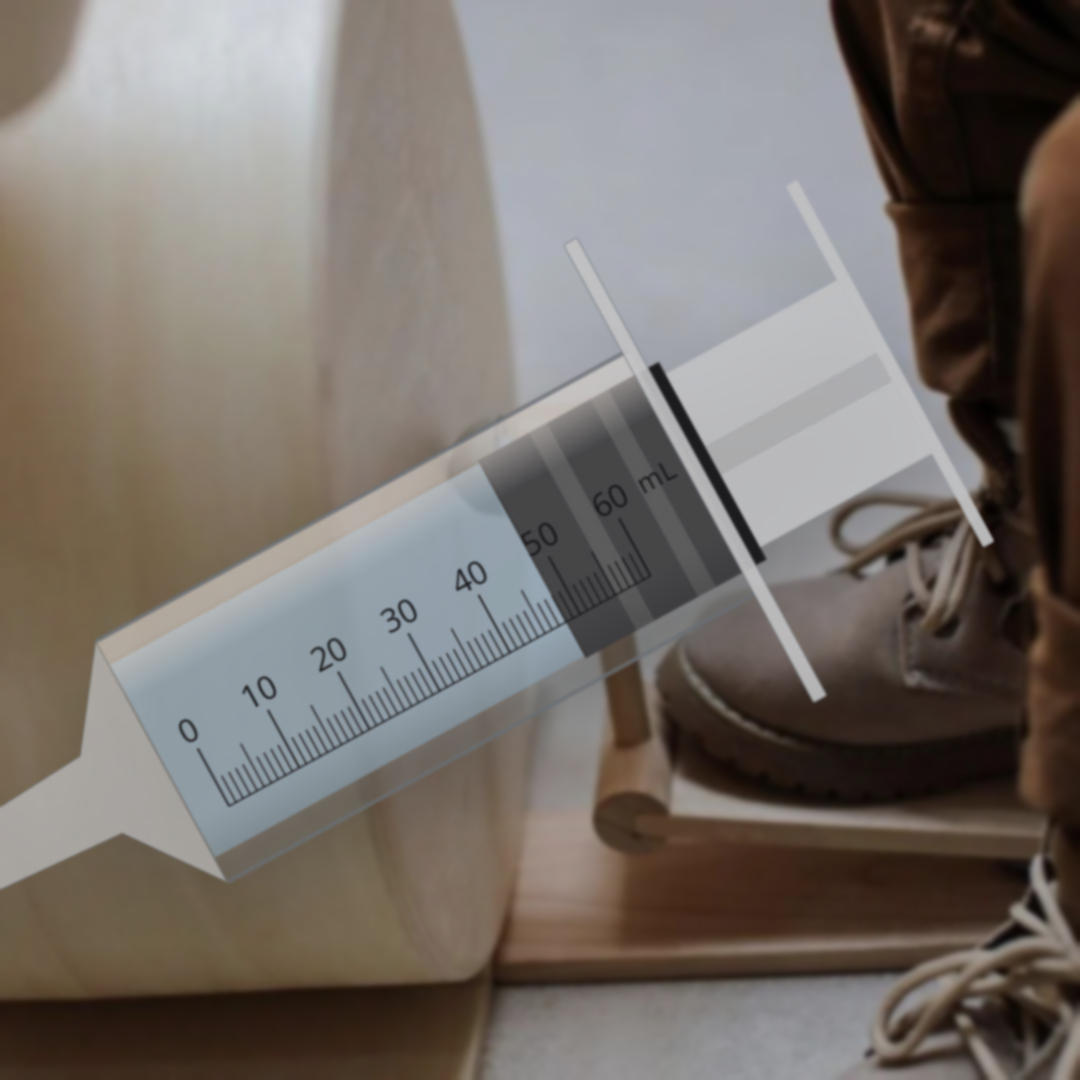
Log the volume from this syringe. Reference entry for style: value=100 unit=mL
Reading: value=48 unit=mL
